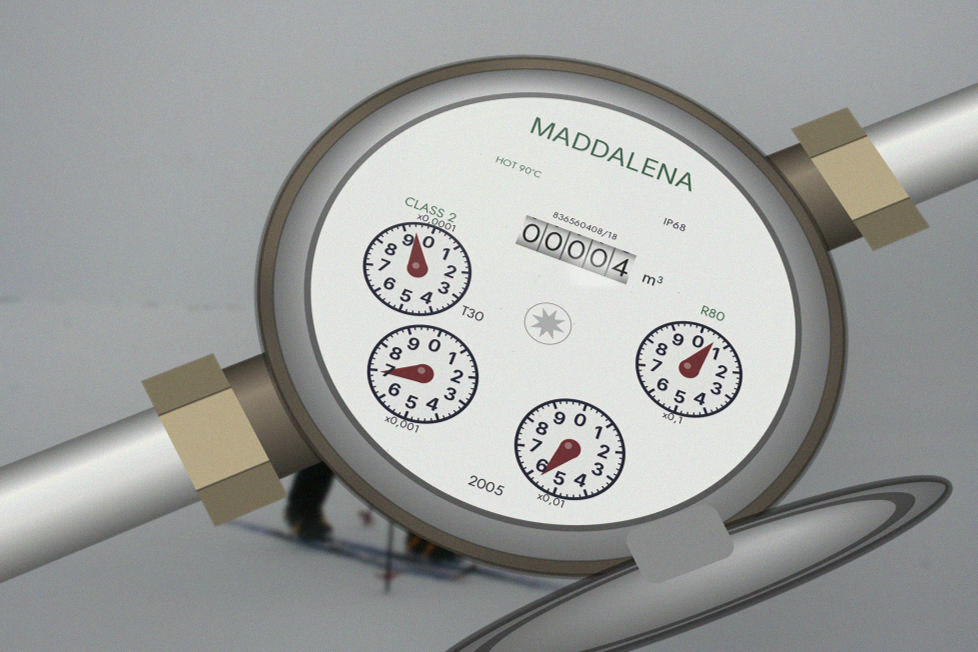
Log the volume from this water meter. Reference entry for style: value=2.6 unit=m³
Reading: value=4.0569 unit=m³
